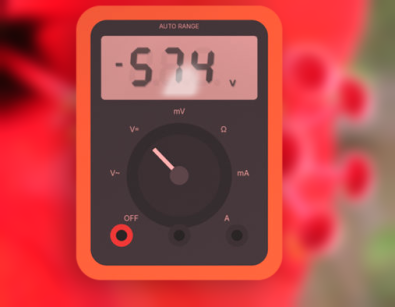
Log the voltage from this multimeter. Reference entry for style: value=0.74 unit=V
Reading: value=-574 unit=V
